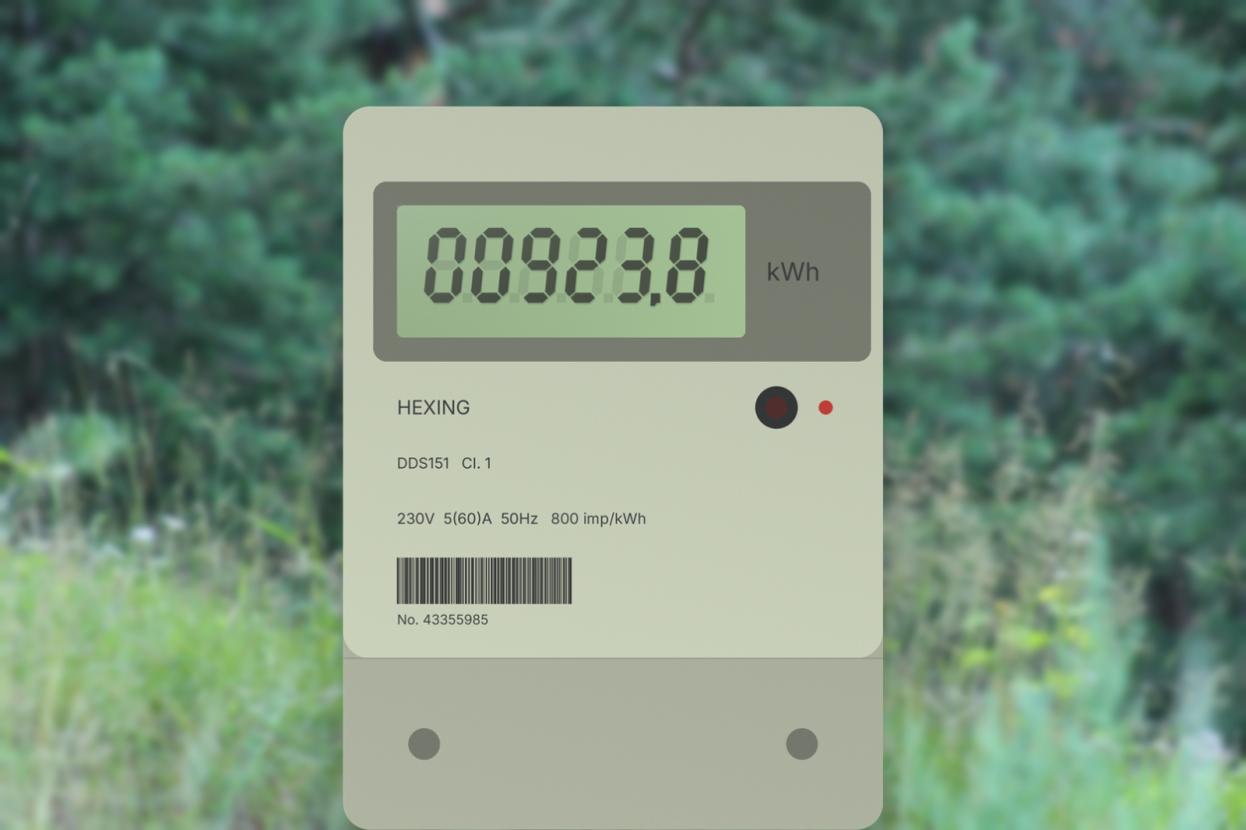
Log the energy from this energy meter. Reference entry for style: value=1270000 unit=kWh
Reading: value=923.8 unit=kWh
